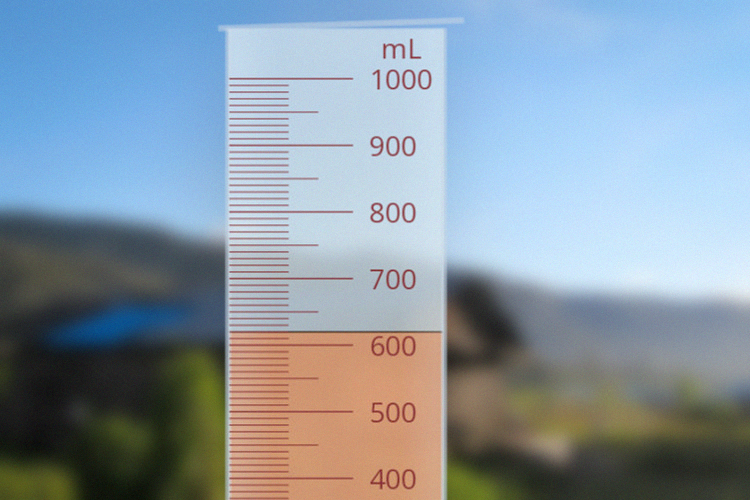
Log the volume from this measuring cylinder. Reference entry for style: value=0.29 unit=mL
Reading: value=620 unit=mL
